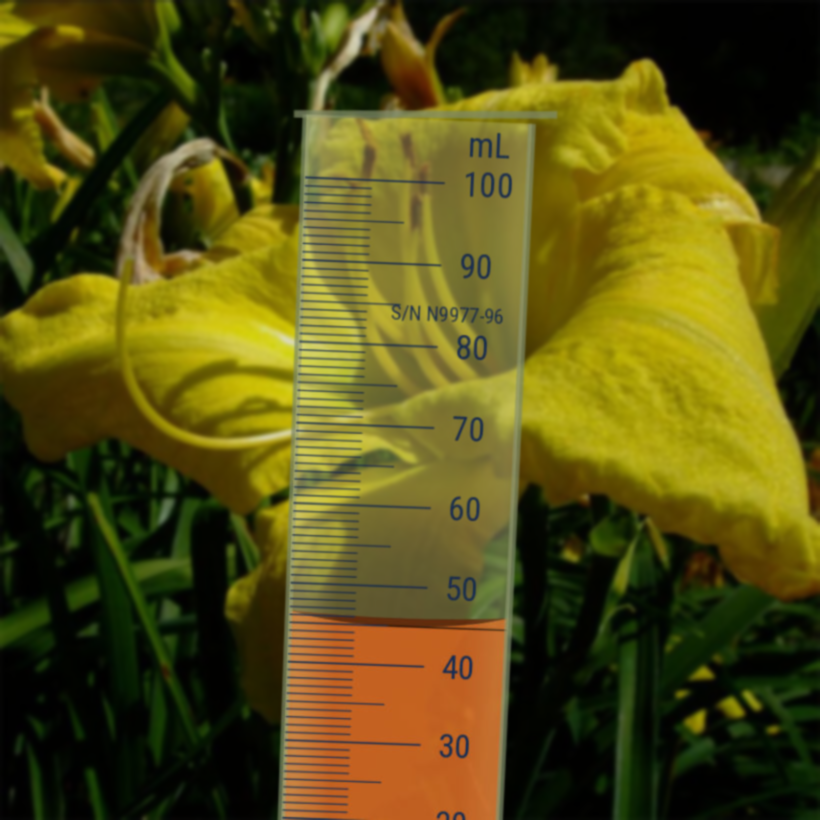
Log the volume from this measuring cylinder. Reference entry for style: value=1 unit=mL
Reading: value=45 unit=mL
